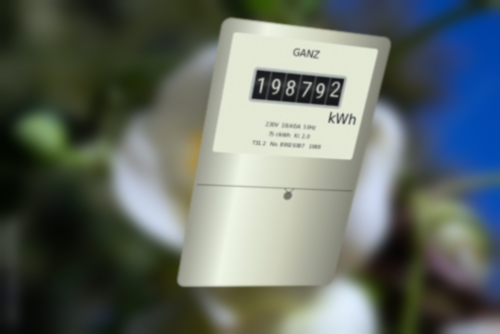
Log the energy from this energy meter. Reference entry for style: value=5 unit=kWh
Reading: value=198792 unit=kWh
